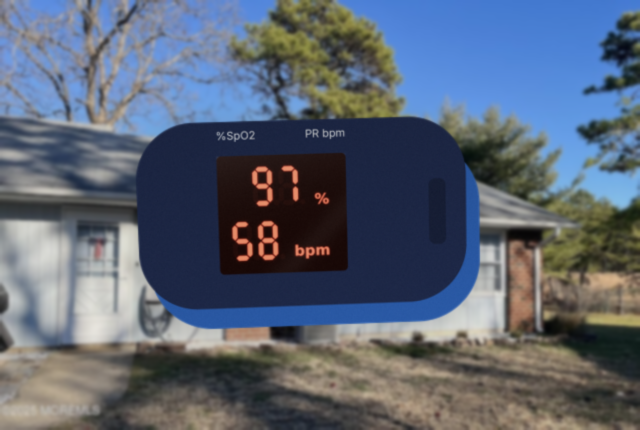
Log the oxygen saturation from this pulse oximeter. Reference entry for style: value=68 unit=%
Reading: value=97 unit=%
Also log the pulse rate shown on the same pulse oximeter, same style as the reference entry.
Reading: value=58 unit=bpm
